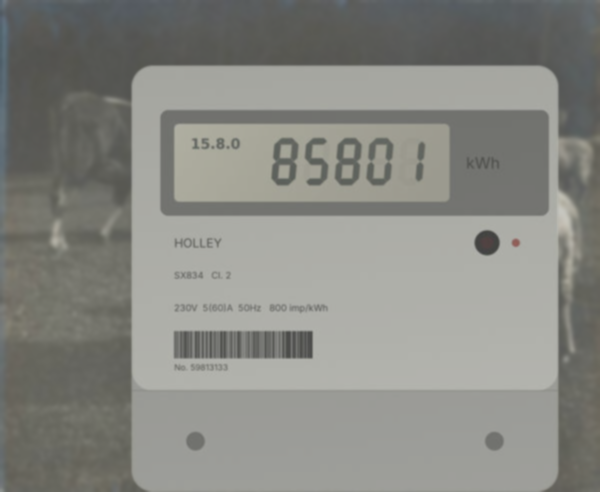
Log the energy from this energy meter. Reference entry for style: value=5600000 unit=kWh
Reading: value=85801 unit=kWh
